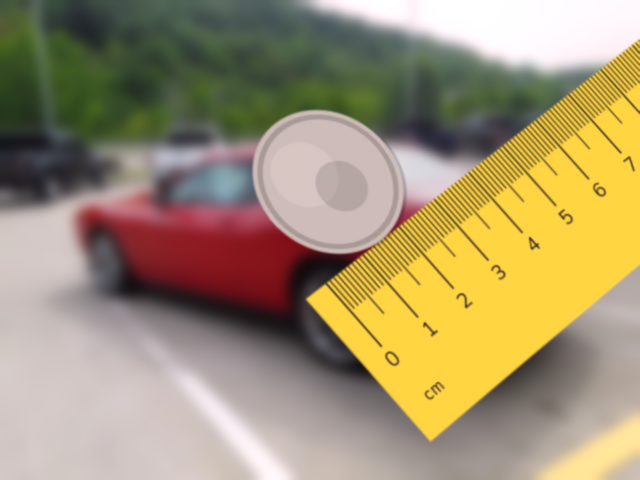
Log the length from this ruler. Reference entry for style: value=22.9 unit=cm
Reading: value=3 unit=cm
